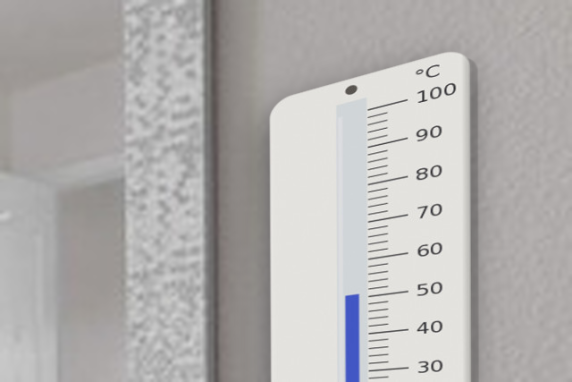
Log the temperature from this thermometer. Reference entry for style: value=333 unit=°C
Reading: value=51 unit=°C
